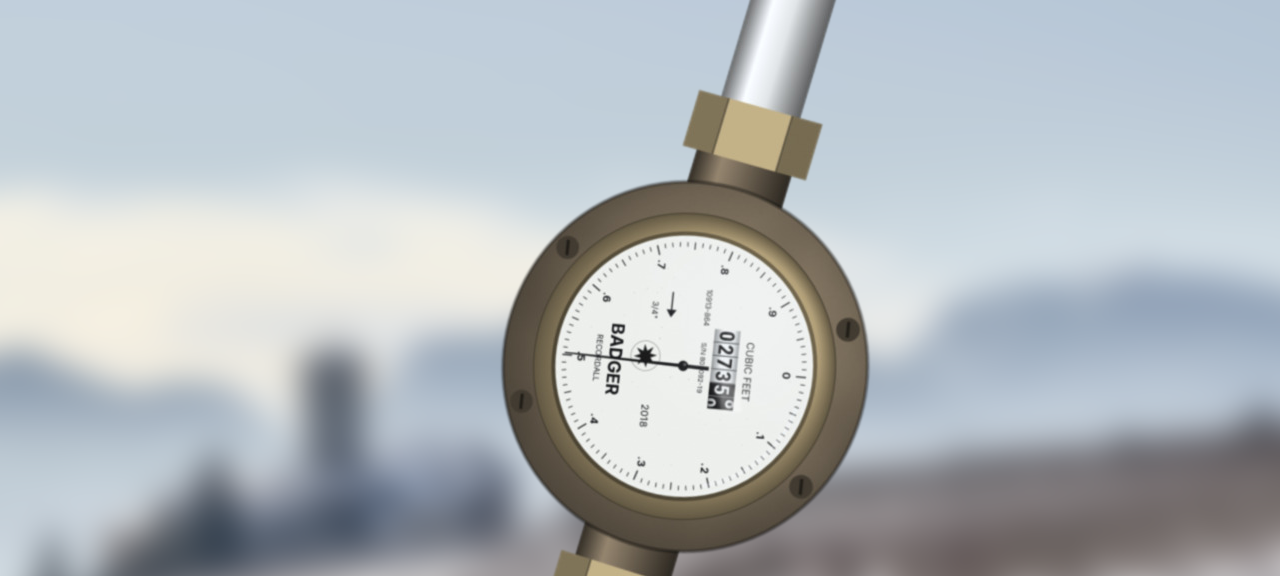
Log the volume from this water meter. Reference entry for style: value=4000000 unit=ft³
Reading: value=27358.50 unit=ft³
